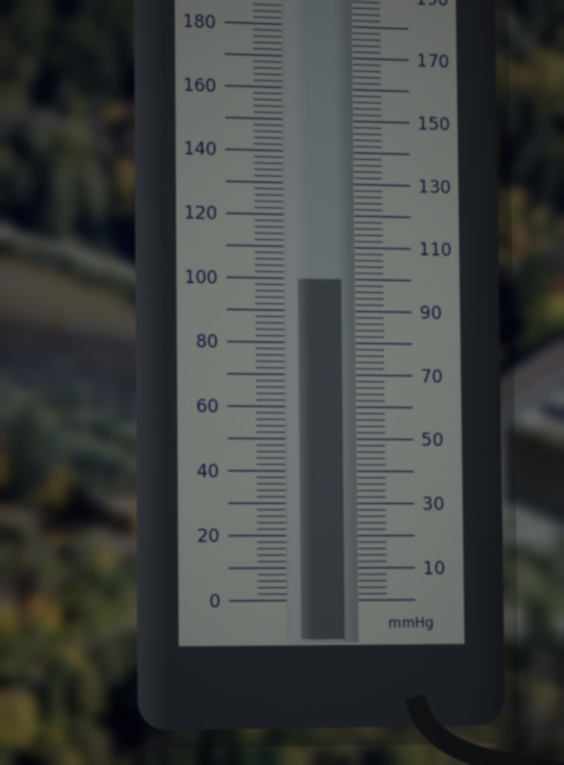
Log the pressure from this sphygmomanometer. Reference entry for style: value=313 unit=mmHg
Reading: value=100 unit=mmHg
